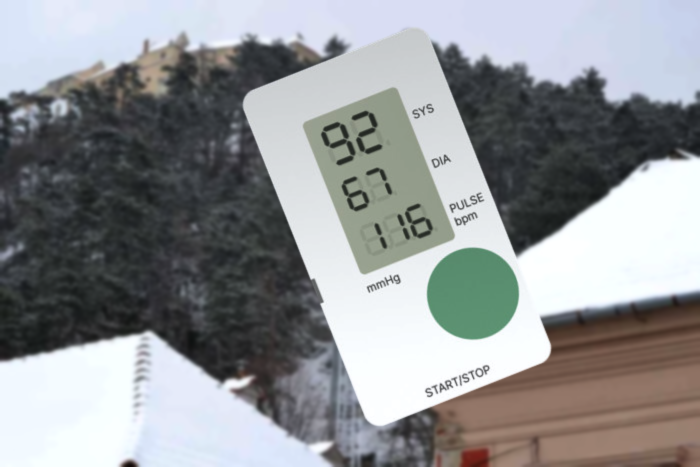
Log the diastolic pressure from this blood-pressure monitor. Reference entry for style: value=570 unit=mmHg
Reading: value=67 unit=mmHg
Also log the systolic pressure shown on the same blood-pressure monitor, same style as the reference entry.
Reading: value=92 unit=mmHg
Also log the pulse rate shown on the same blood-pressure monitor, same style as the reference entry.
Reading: value=116 unit=bpm
